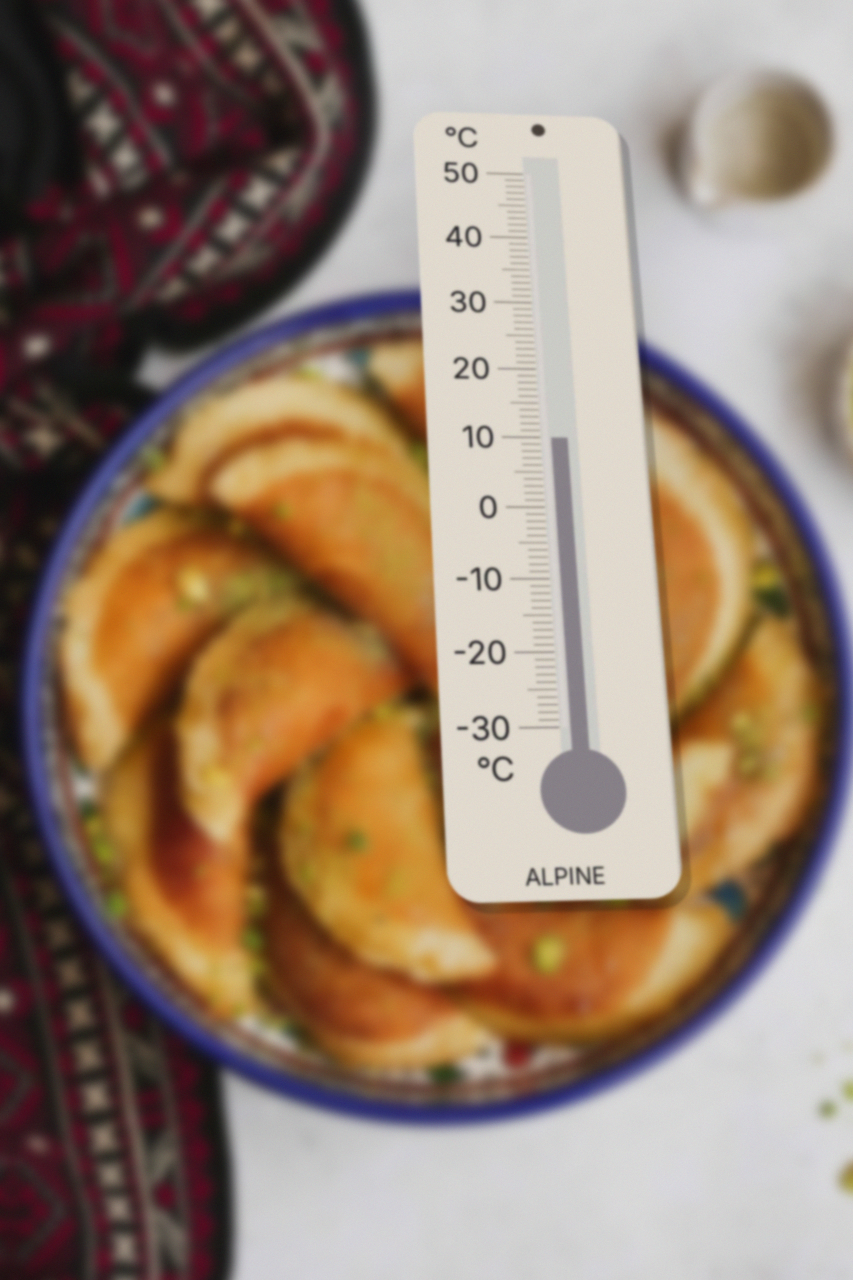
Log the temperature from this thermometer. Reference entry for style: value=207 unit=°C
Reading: value=10 unit=°C
